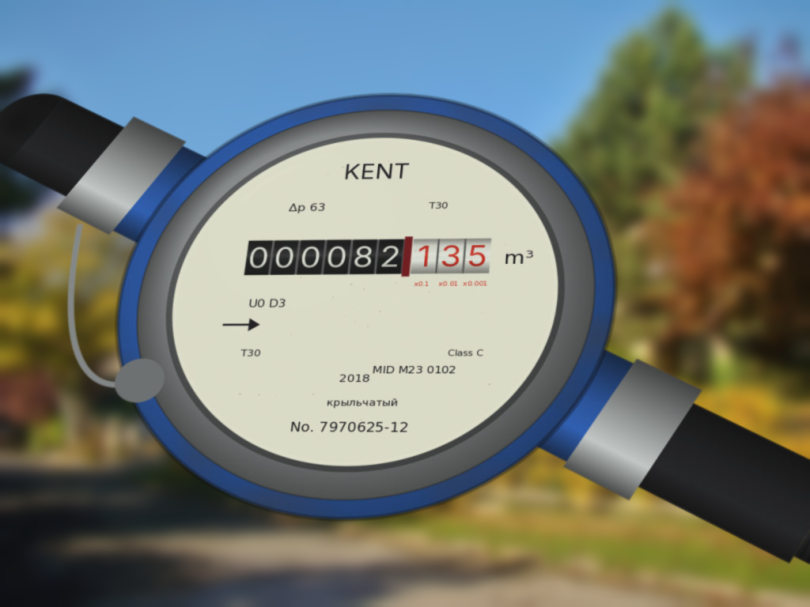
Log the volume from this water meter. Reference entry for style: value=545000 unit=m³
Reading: value=82.135 unit=m³
